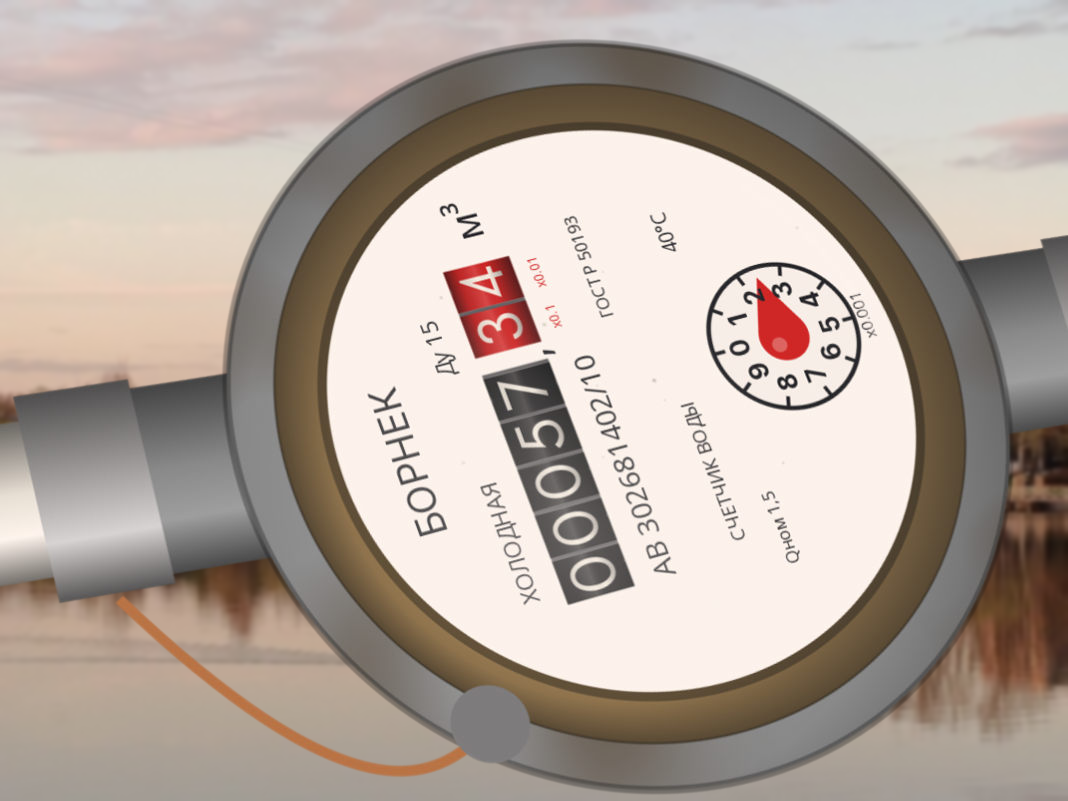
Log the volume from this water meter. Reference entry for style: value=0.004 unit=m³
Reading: value=57.342 unit=m³
